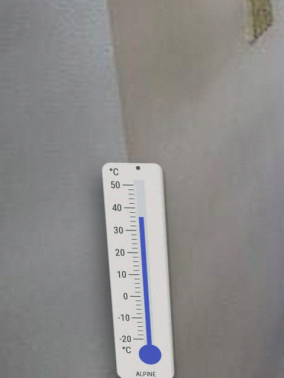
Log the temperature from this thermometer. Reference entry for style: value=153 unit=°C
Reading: value=36 unit=°C
